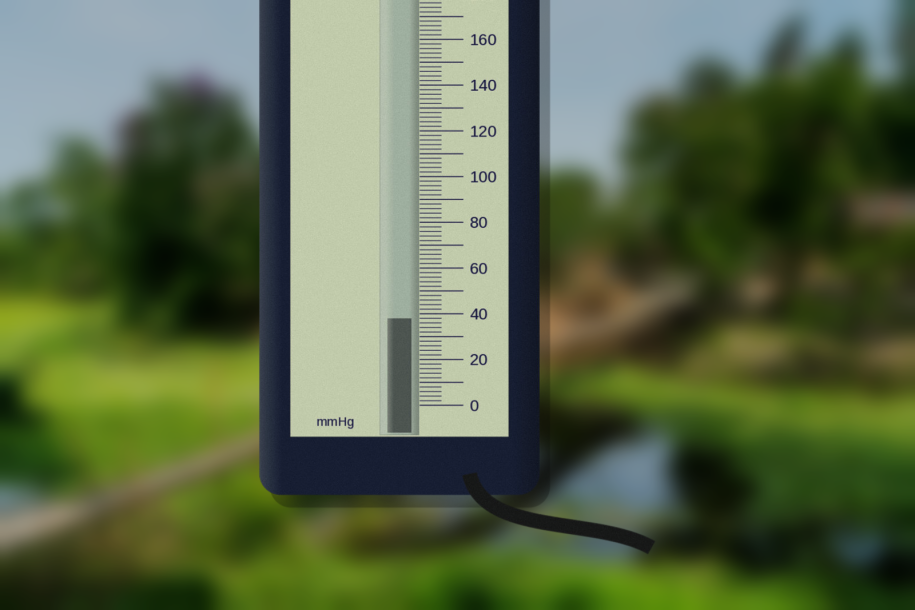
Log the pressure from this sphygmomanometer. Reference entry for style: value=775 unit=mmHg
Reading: value=38 unit=mmHg
